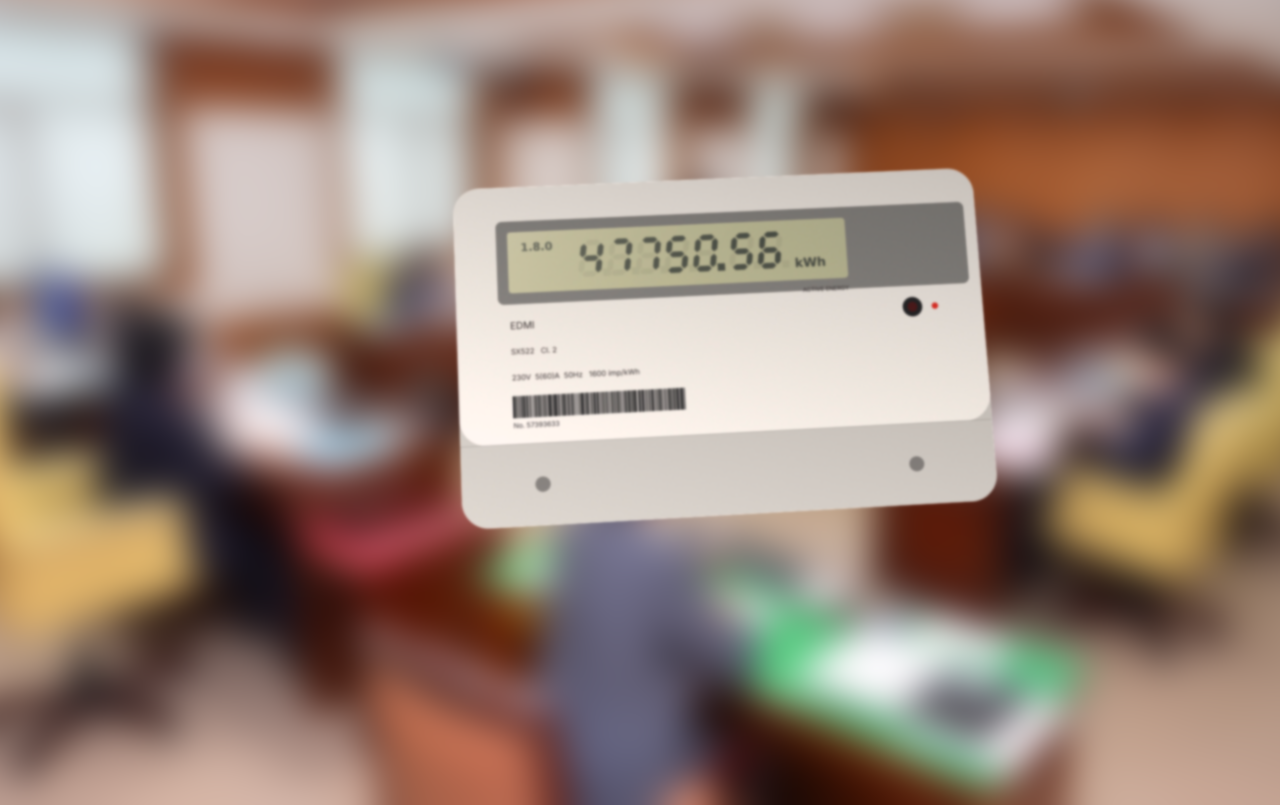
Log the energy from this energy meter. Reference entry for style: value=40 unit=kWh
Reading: value=47750.56 unit=kWh
